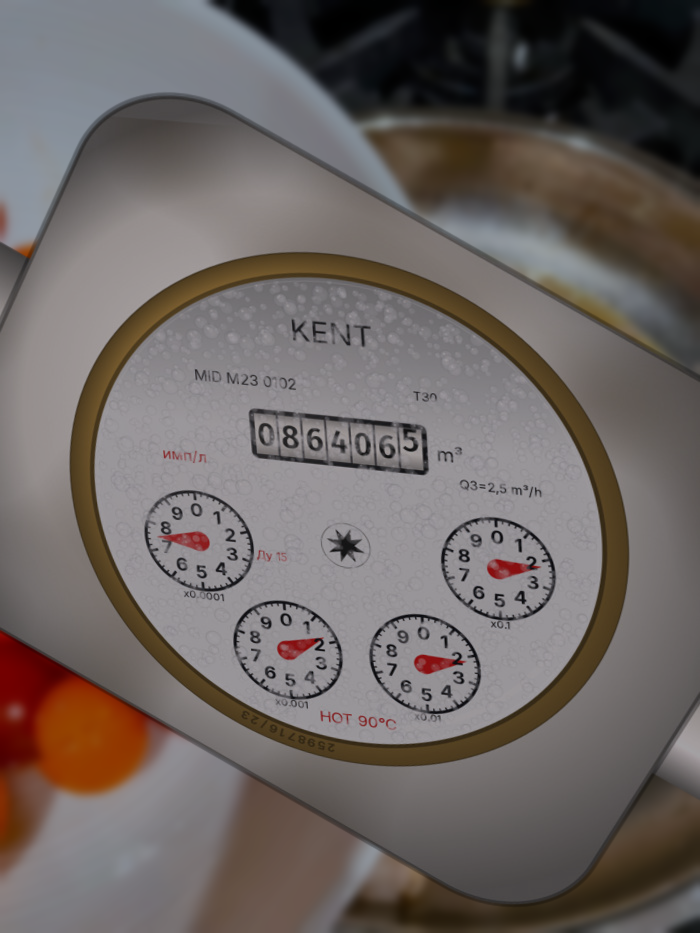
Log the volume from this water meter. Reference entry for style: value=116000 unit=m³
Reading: value=864065.2217 unit=m³
